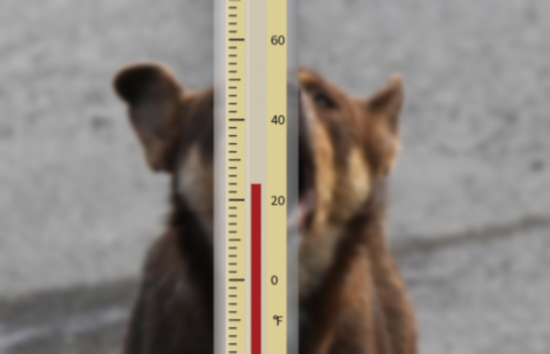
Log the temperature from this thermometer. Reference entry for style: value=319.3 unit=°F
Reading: value=24 unit=°F
